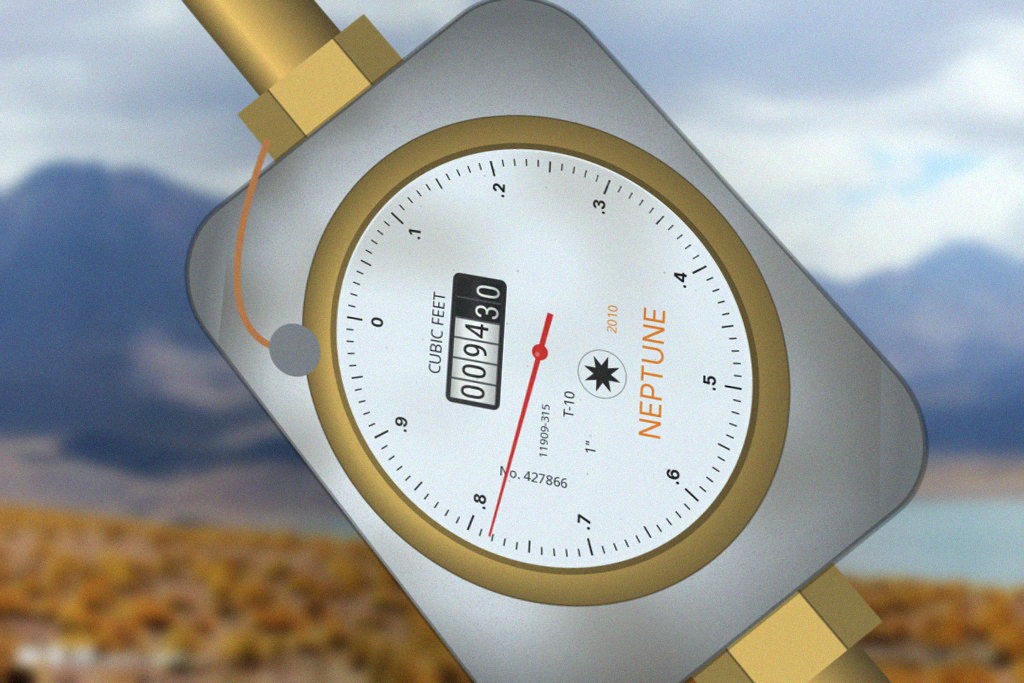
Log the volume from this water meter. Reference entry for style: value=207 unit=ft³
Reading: value=9429.78 unit=ft³
